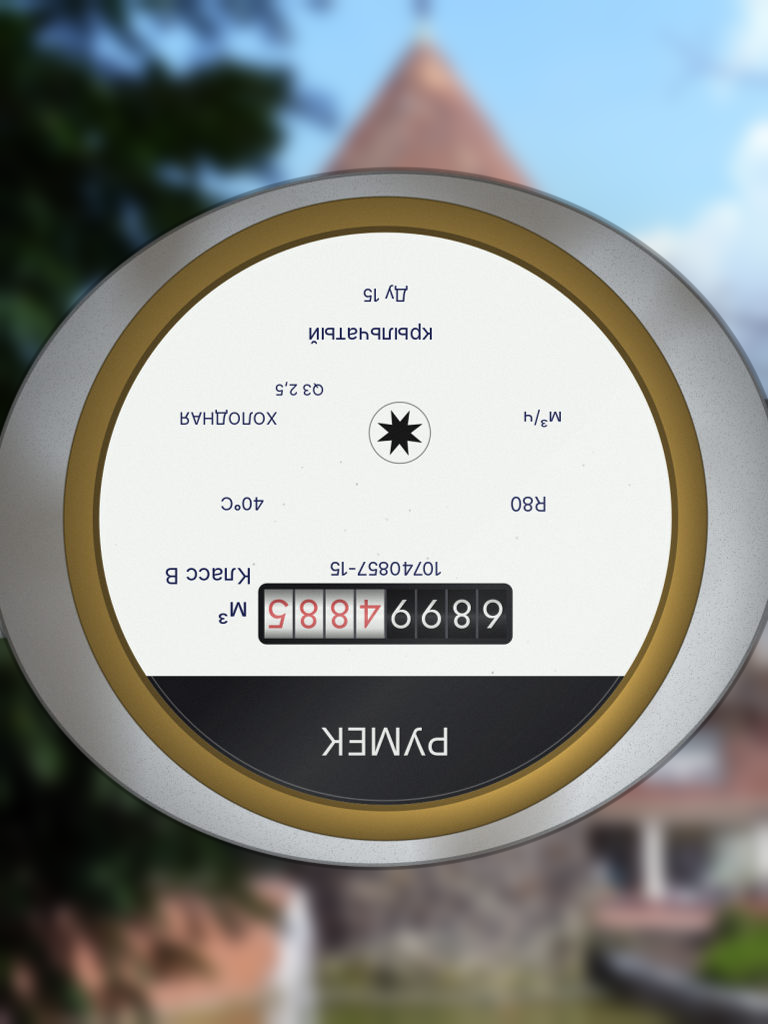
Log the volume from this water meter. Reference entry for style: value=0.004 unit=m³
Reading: value=6899.4885 unit=m³
